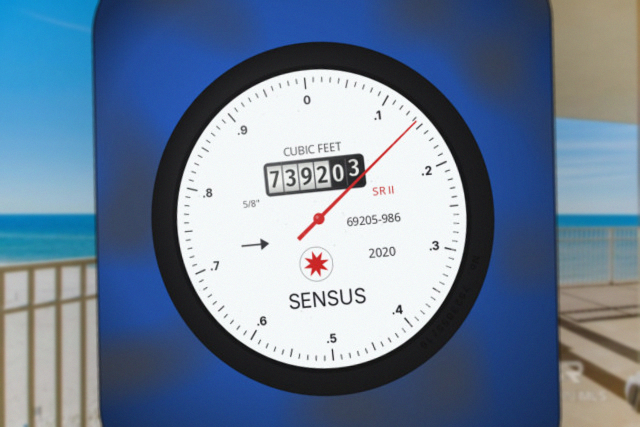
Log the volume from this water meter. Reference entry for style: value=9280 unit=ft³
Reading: value=739203.14 unit=ft³
